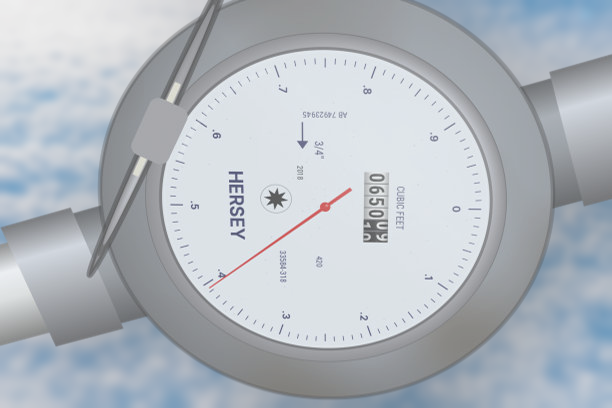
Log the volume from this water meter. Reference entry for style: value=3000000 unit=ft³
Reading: value=65009.39 unit=ft³
